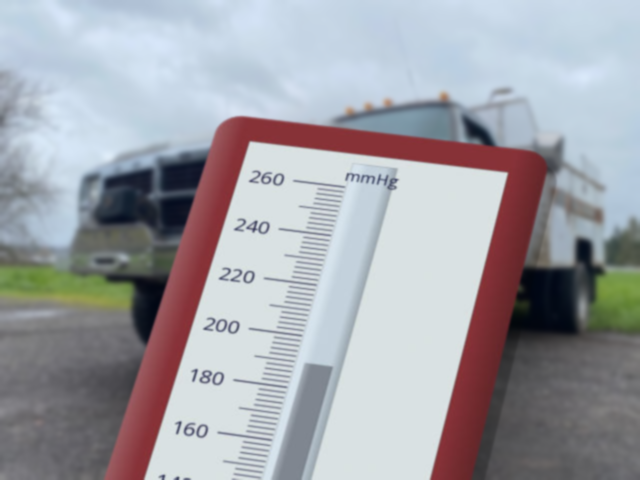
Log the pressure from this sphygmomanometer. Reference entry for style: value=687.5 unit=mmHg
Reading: value=190 unit=mmHg
